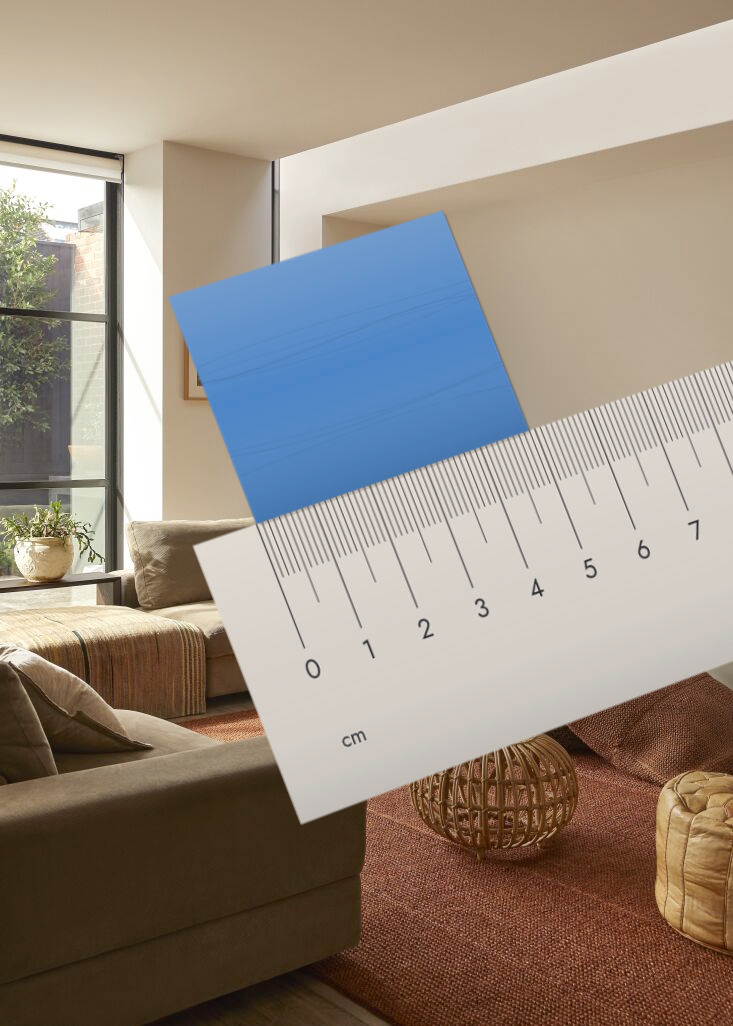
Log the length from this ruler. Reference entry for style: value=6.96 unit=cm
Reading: value=4.9 unit=cm
